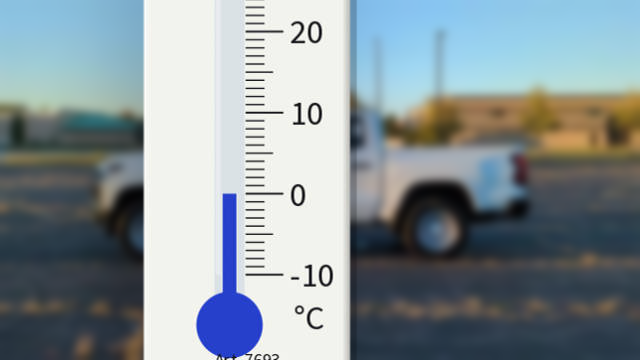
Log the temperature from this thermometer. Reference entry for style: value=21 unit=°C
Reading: value=0 unit=°C
